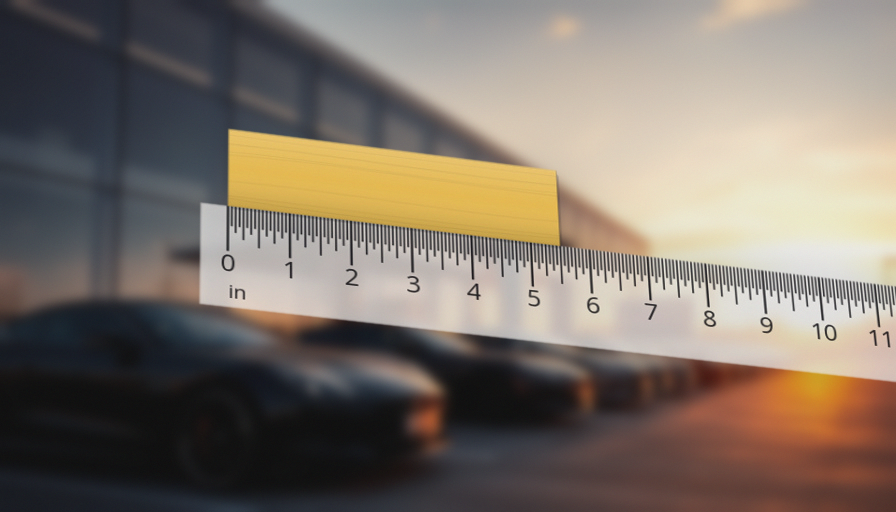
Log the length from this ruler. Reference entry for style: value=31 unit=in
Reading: value=5.5 unit=in
